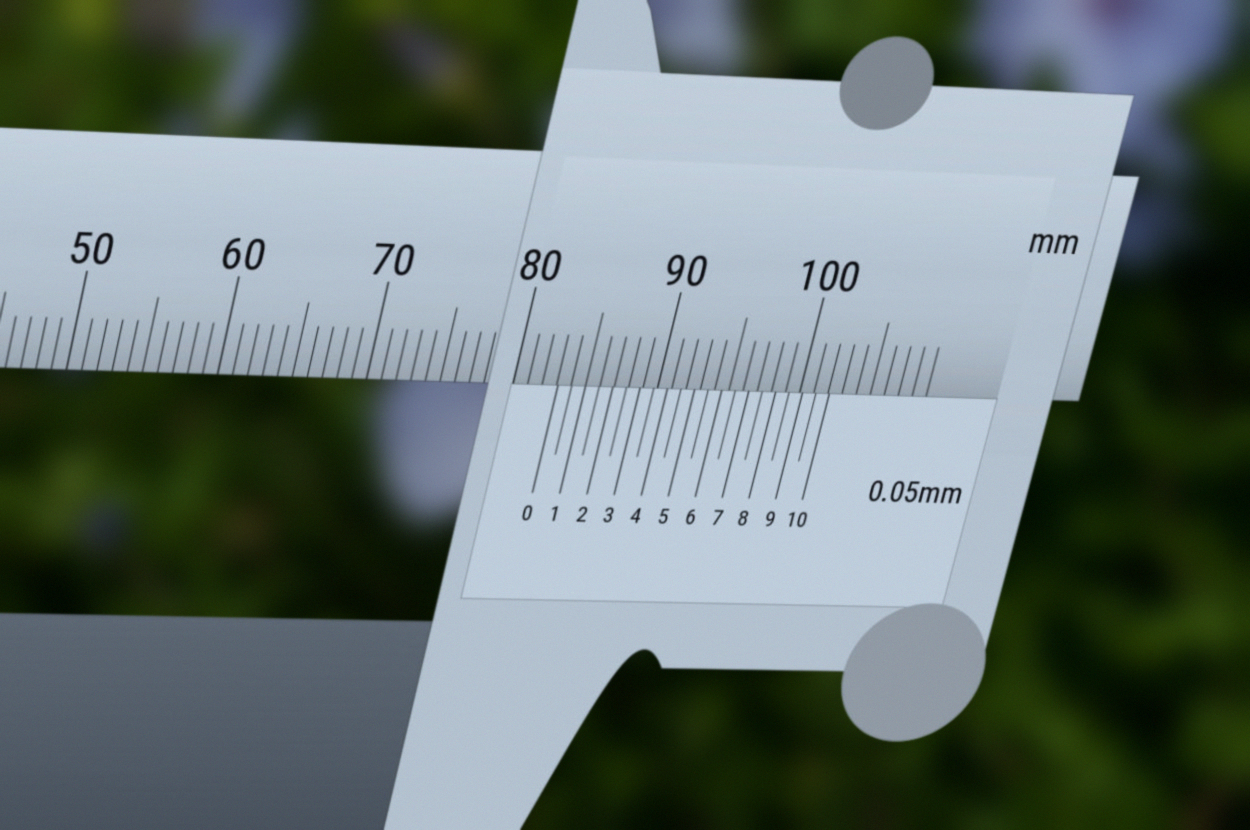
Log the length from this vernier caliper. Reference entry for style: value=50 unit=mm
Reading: value=83.1 unit=mm
